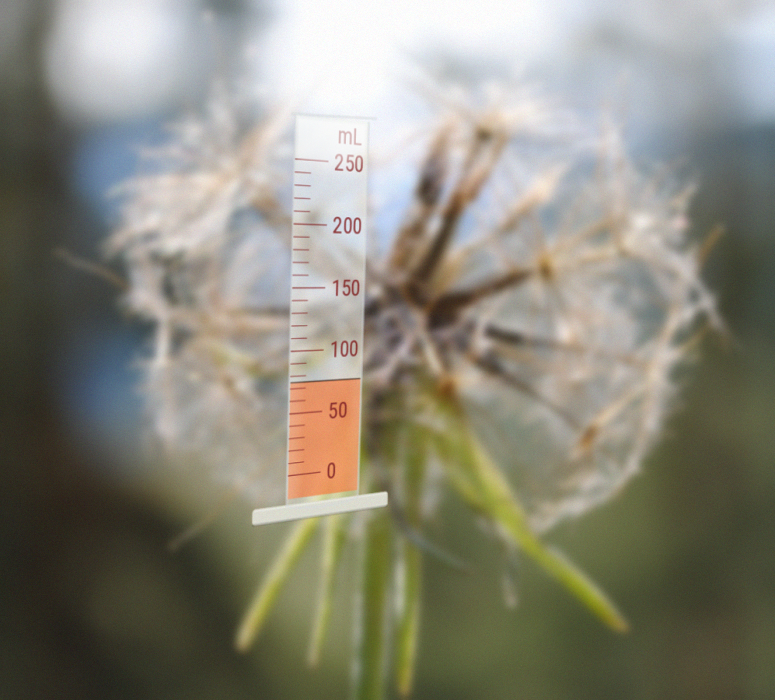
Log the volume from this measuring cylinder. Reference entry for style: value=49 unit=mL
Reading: value=75 unit=mL
